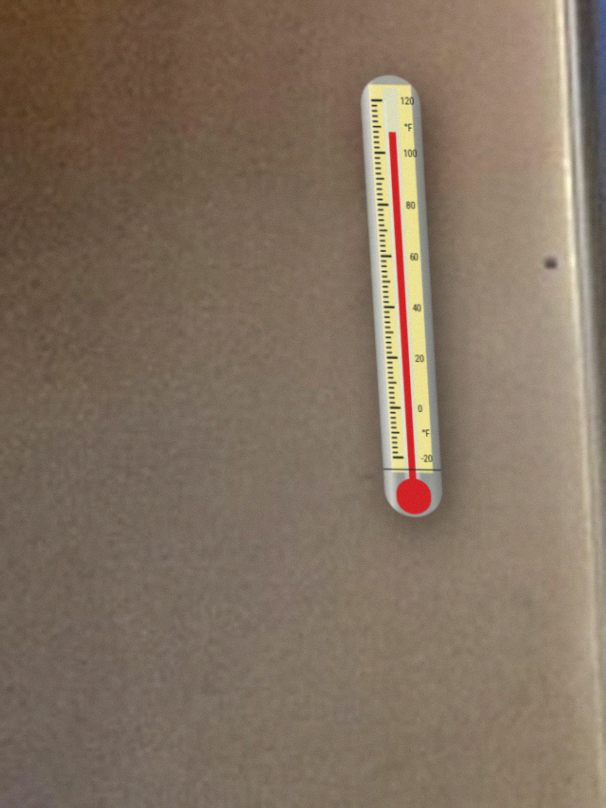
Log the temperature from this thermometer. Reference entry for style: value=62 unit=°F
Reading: value=108 unit=°F
